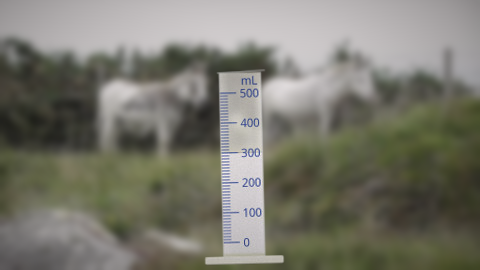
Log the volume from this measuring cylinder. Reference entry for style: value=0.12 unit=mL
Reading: value=300 unit=mL
